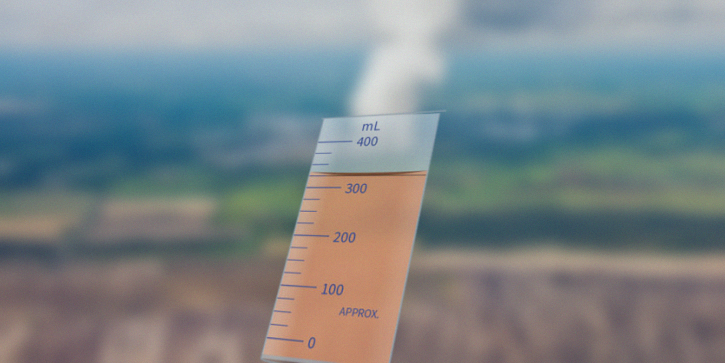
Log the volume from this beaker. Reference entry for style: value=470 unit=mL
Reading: value=325 unit=mL
